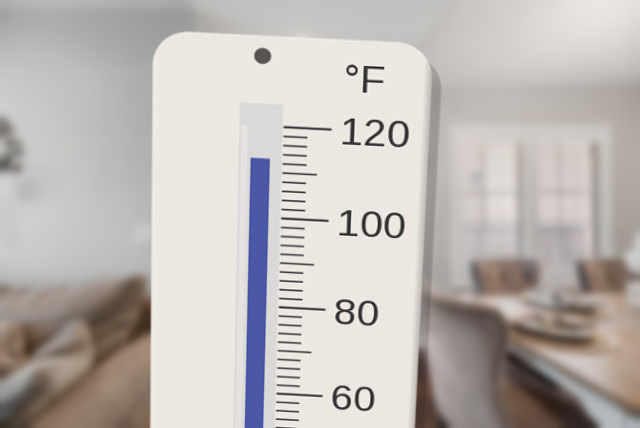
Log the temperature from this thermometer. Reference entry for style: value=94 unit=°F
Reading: value=113 unit=°F
